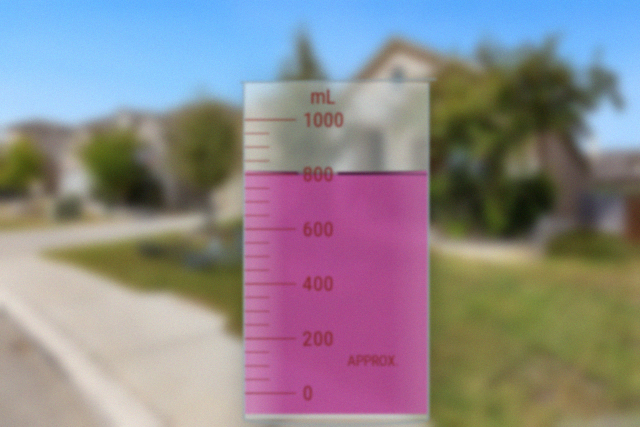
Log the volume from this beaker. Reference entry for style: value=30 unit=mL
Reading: value=800 unit=mL
